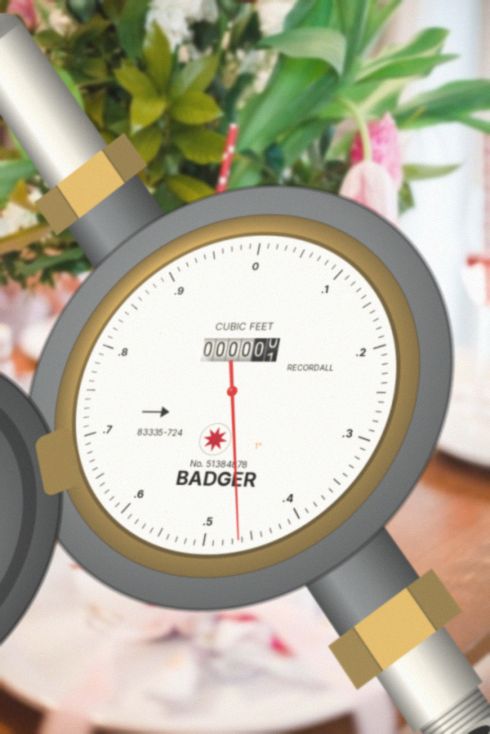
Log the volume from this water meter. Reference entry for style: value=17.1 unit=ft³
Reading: value=0.46 unit=ft³
